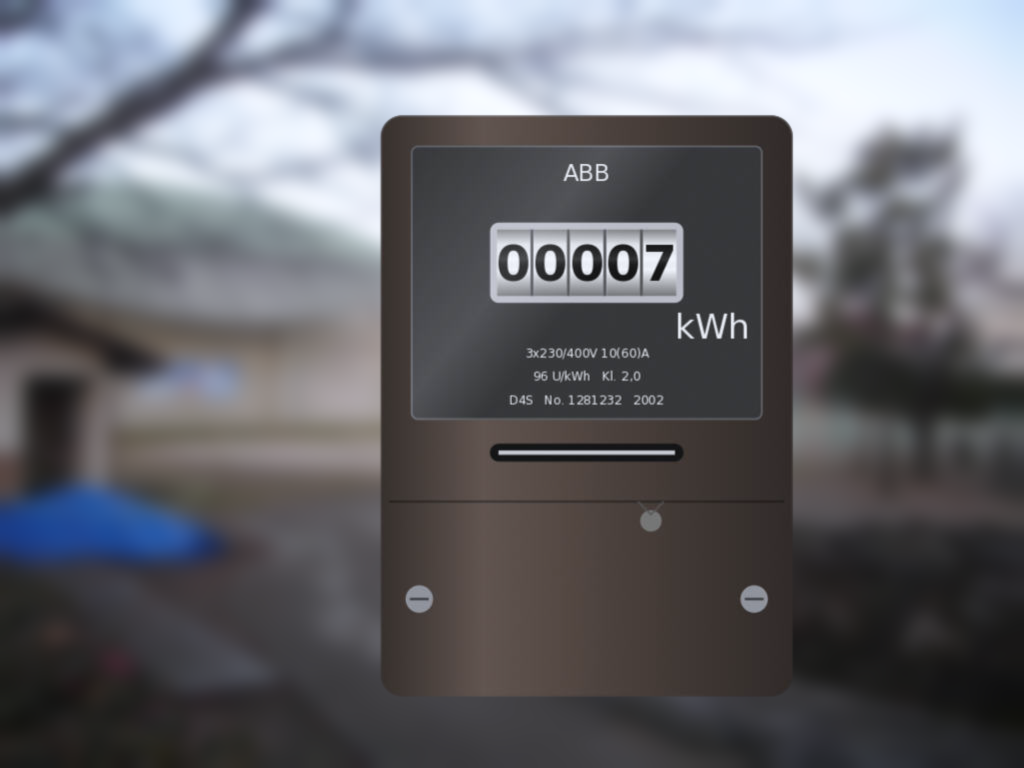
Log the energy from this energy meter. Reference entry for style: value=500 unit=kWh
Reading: value=7 unit=kWh
